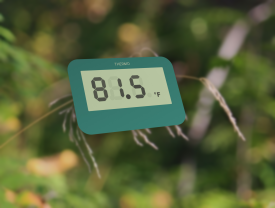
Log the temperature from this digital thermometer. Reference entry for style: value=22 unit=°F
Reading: value=81.5 unit=°F
